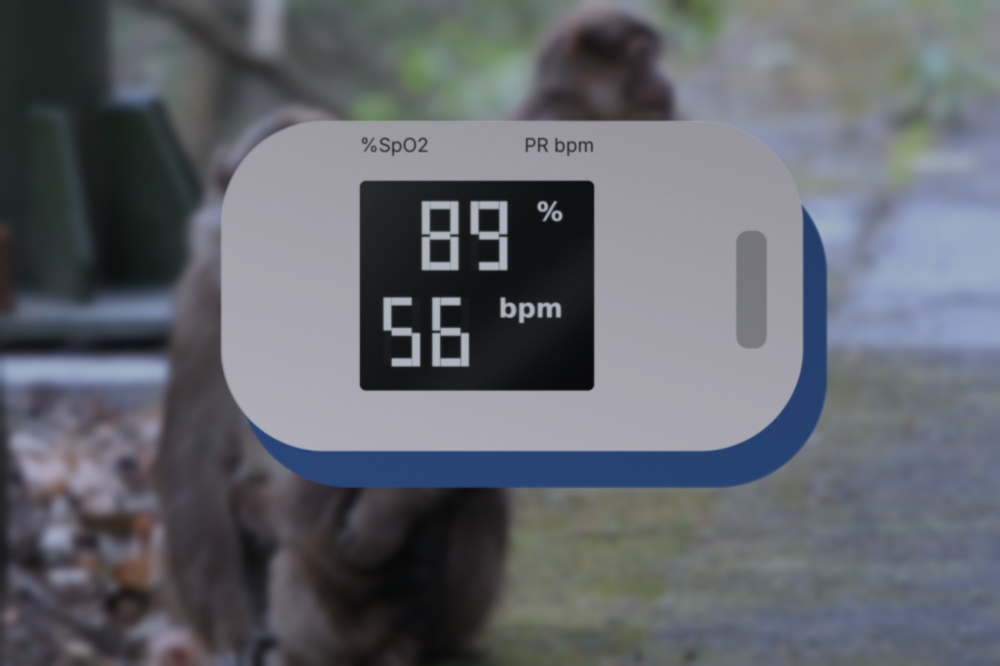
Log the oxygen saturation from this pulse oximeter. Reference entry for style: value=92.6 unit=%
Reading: value=89 unit=%
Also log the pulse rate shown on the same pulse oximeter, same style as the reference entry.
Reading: value=56 unit=bpm
